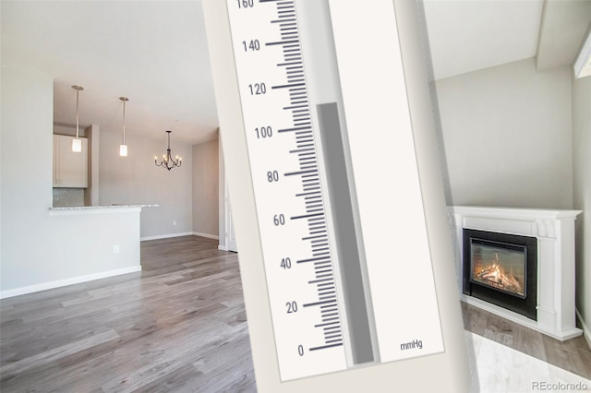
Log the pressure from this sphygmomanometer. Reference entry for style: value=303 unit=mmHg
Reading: value=110 unit=mmHg
